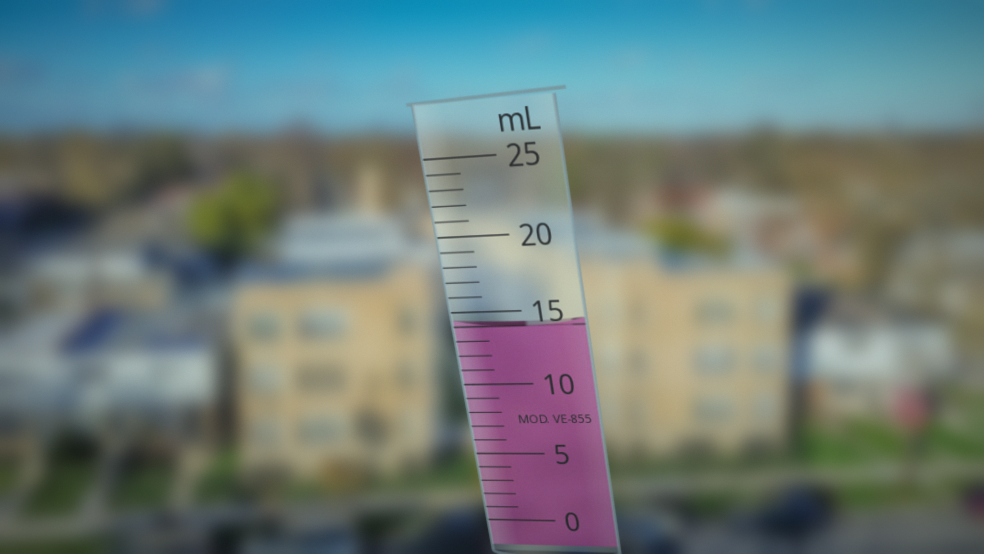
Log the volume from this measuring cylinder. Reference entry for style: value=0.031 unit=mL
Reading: value=14 unit=mL
